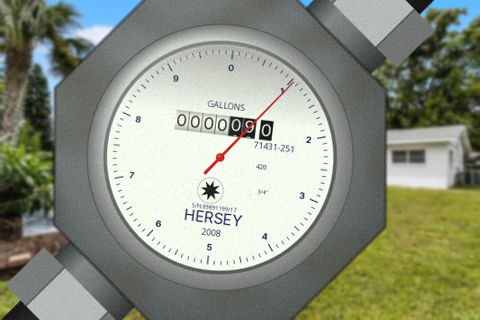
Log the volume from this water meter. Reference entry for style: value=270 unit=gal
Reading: value=91.0 unit=gal
